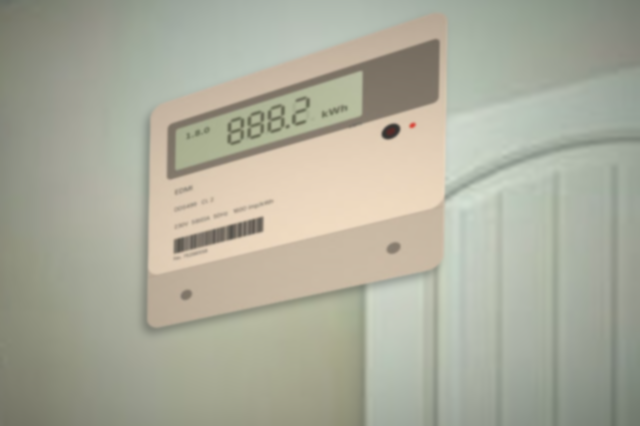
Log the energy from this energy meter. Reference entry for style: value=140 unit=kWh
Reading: value=888.2 unit=kWh
